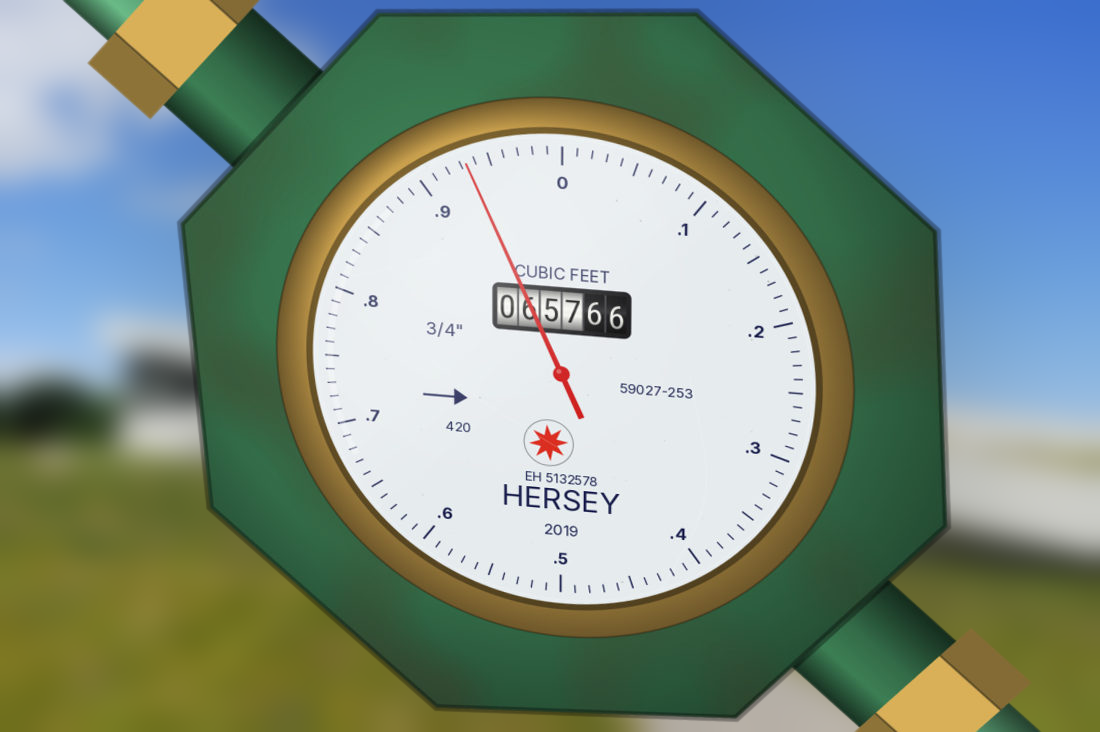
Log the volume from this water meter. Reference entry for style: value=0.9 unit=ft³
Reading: value=65765.93 unit=ft³
